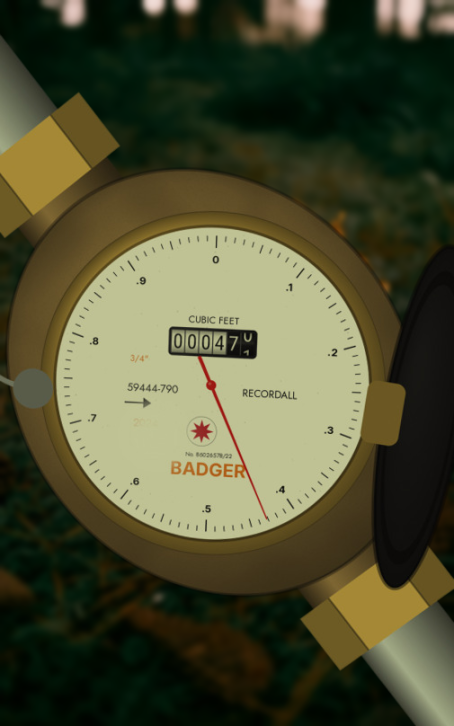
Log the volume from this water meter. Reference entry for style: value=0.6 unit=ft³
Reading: value=470.43 unit=ft³
